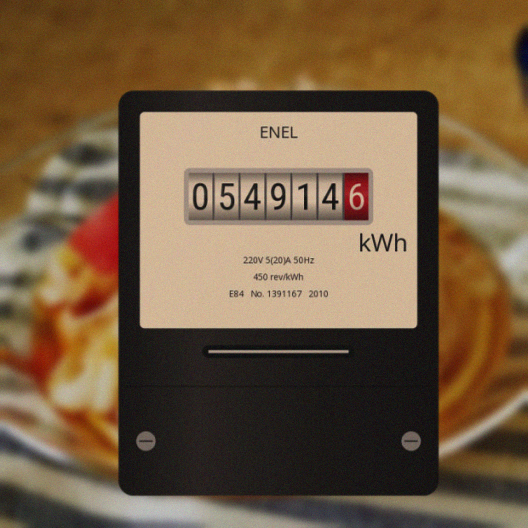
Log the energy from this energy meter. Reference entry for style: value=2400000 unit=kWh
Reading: value=54914.6 unit=kWh
